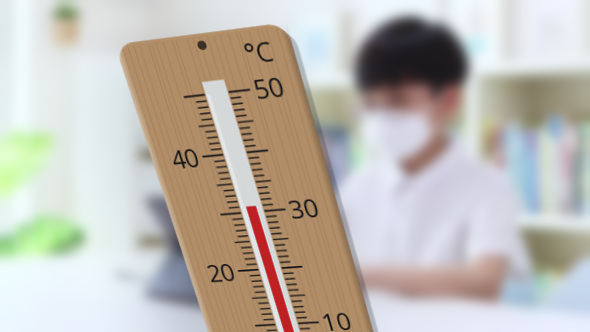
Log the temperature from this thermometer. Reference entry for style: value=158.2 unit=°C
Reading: value=31 unit=°C
